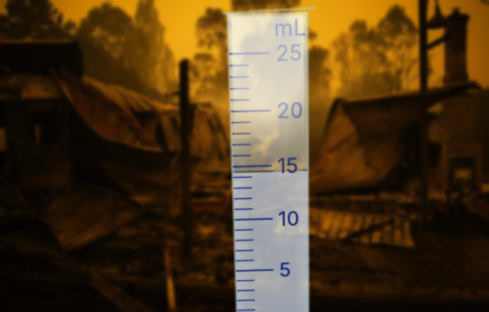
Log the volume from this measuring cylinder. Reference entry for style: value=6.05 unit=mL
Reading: value=14.5 unit=mL
